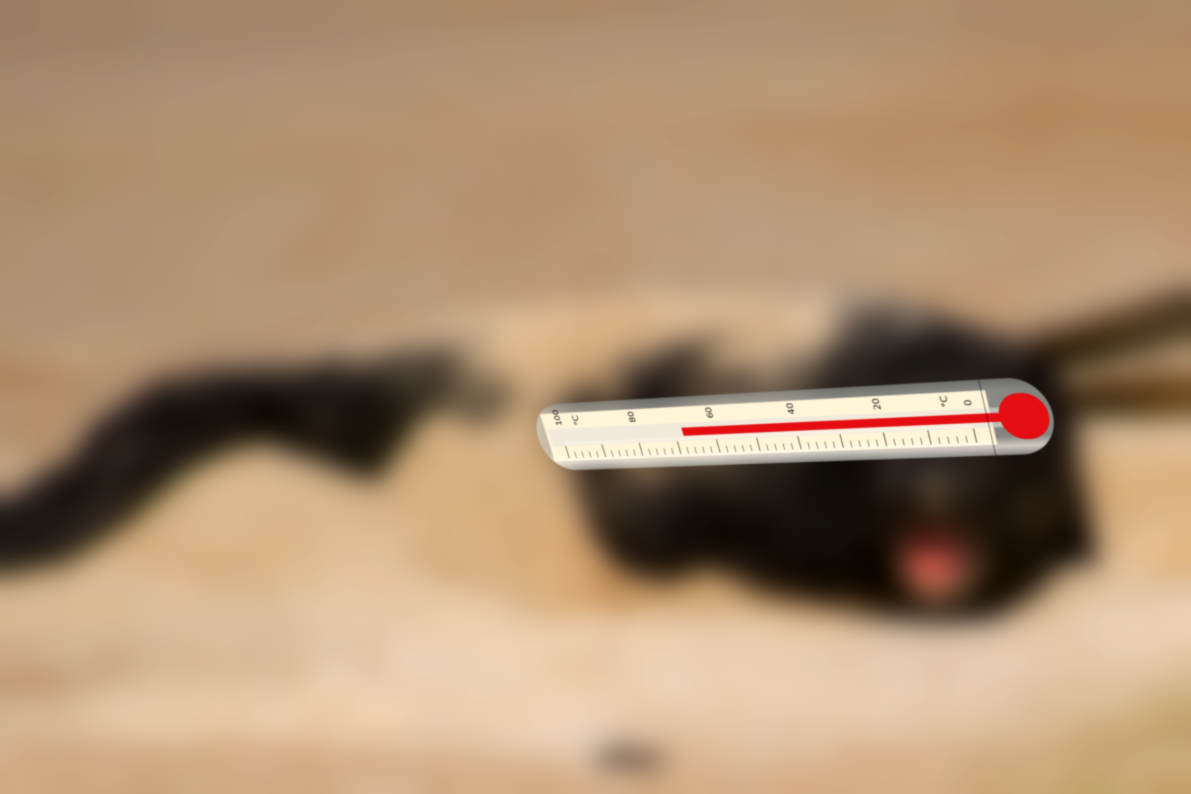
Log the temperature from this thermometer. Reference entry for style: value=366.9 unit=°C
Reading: value=68 unit=°C
